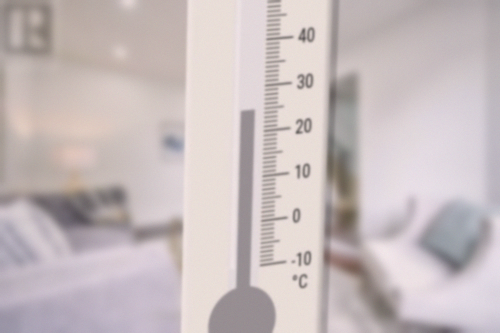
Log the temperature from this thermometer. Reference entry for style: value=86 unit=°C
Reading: value=25 unit=°C
